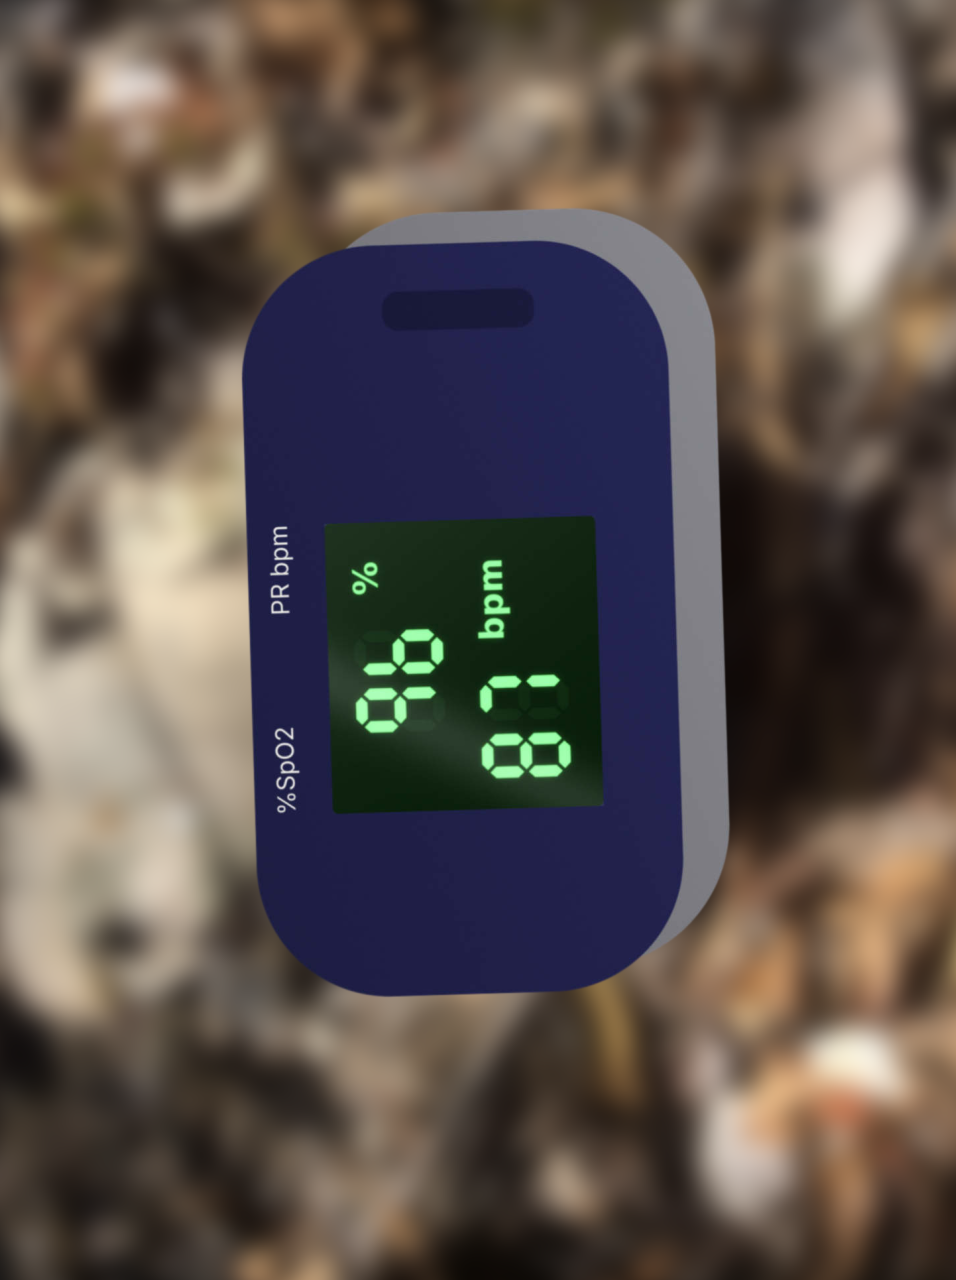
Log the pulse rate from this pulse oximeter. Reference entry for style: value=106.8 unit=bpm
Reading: value=87 unit=bpm
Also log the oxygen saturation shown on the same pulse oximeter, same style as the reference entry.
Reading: value=96 unit=%
